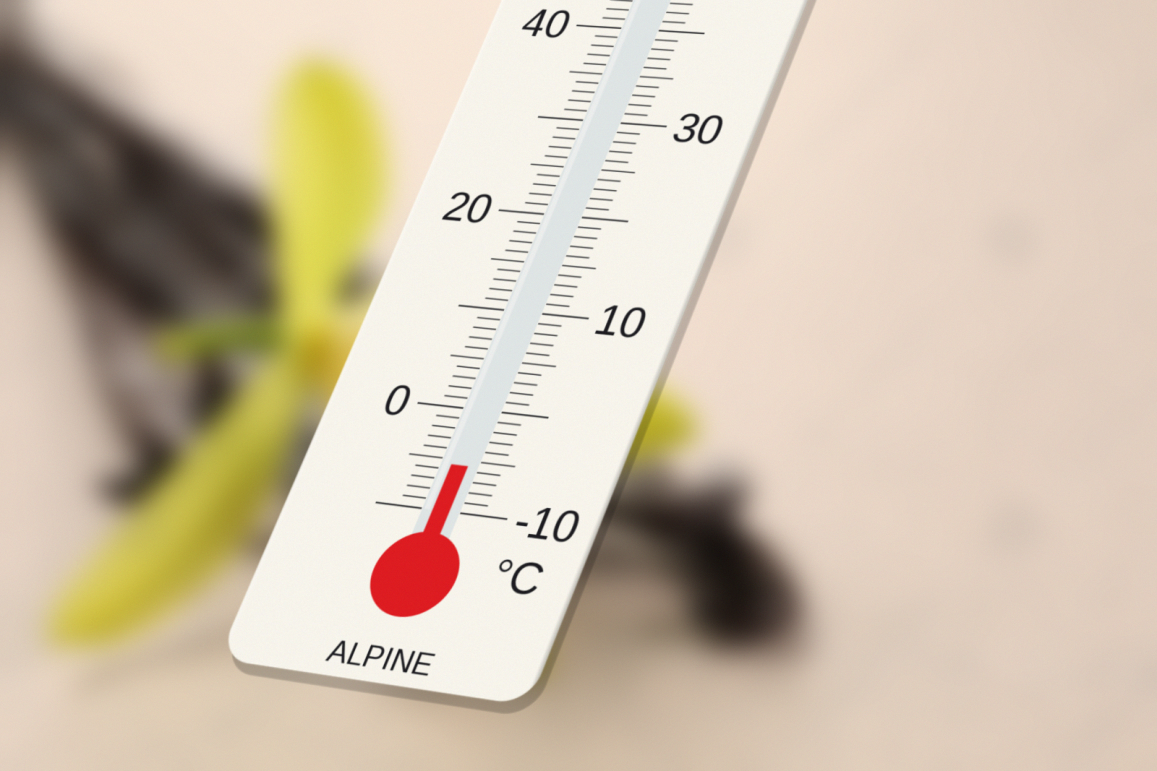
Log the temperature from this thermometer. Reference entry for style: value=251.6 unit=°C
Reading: value=-5.5 unit=°C
